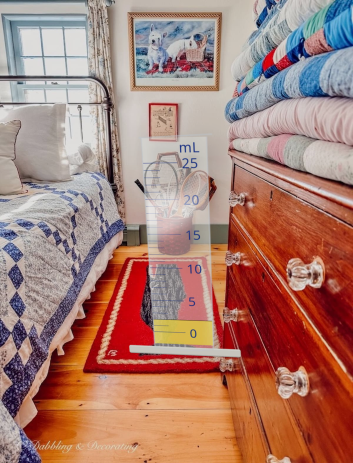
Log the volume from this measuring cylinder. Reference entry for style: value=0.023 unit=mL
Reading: value=2 unit=mL
